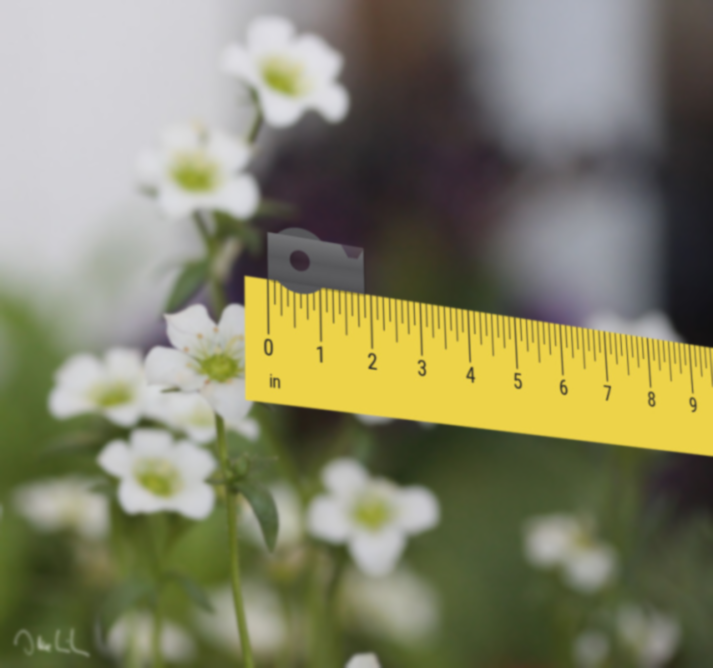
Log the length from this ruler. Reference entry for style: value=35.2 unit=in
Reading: value=1.875 unit=in
